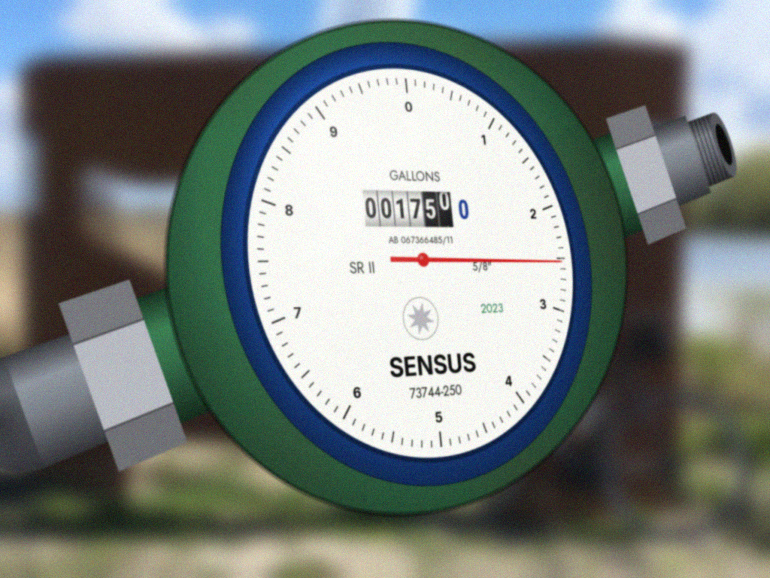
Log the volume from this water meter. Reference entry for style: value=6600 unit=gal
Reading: value=17502.5 unit=gal
